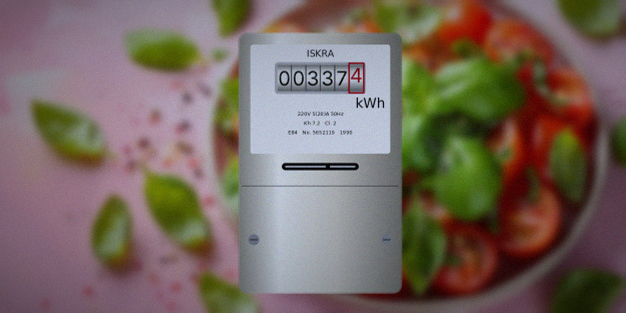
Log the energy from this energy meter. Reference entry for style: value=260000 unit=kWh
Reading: value=337.4 unit=kWh
